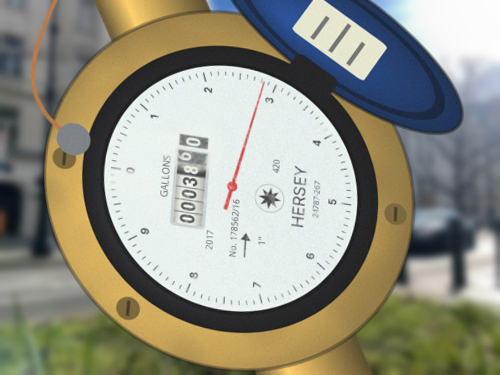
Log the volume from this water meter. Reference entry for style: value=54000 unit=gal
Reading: value=3862.8 unit=gal
